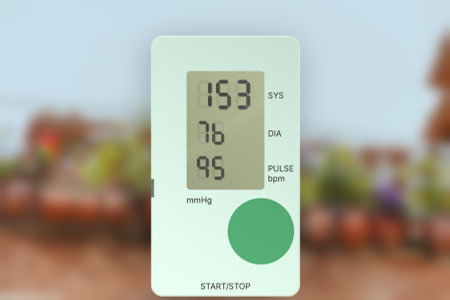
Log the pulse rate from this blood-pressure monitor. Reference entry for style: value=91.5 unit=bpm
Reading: value=95 unit=bpm
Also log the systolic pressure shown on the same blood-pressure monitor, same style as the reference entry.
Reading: value=153 unit=mmHg
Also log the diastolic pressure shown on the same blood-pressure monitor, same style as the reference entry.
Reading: value=76 unit=mmHg
